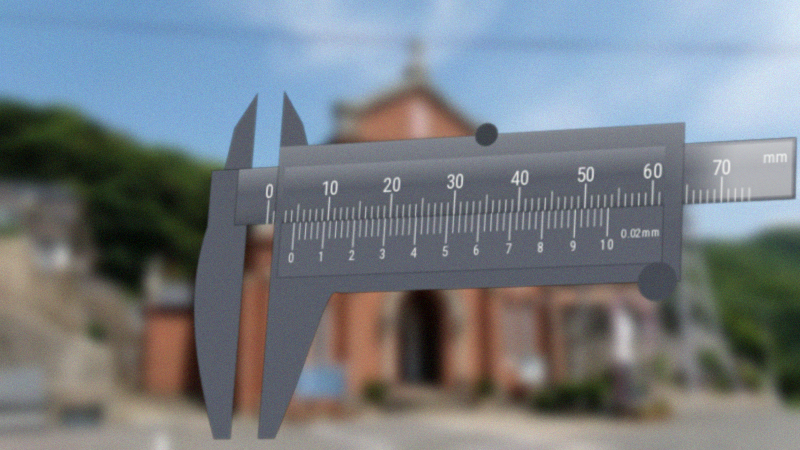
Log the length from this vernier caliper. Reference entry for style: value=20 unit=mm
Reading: value=4.5 unit=mm
